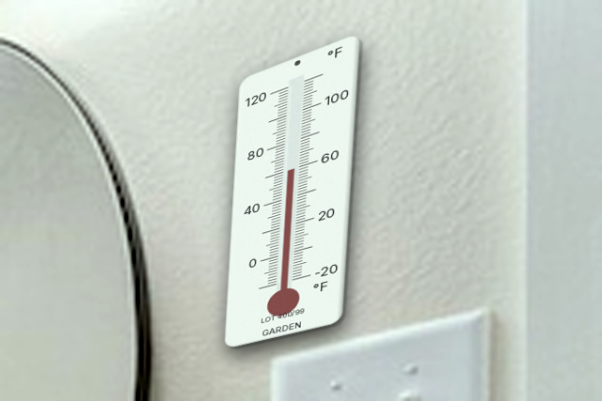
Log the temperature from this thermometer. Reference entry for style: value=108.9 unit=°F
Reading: value=60 unit=°F
